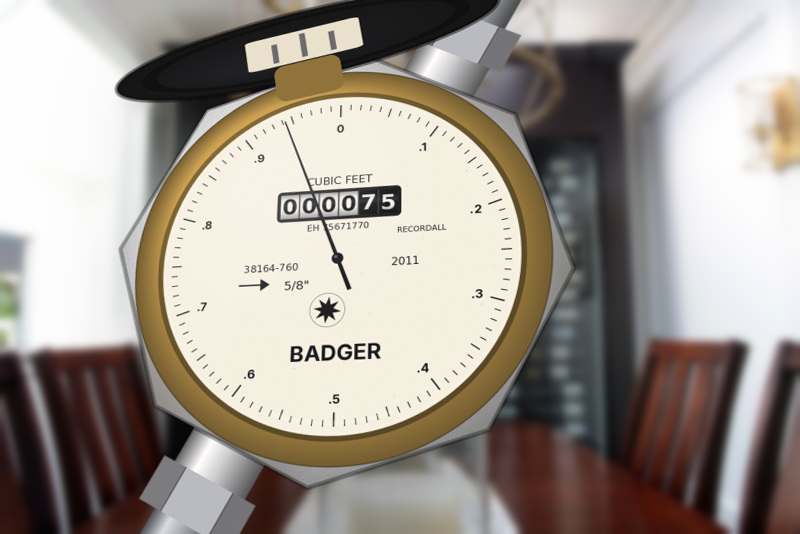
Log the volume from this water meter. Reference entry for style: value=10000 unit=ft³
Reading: value=74.94 unit=ft³
